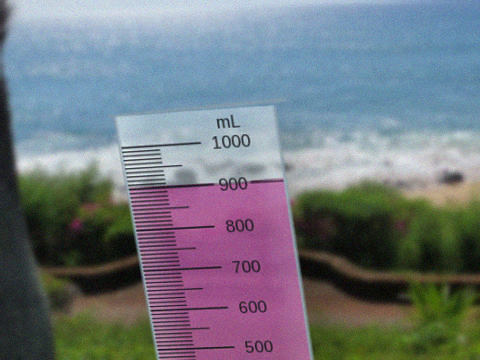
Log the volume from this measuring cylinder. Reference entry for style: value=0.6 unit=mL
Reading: value=900 unit=mL
